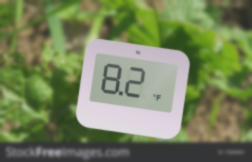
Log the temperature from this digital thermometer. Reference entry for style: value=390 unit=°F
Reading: value=8.2 unit=°F
